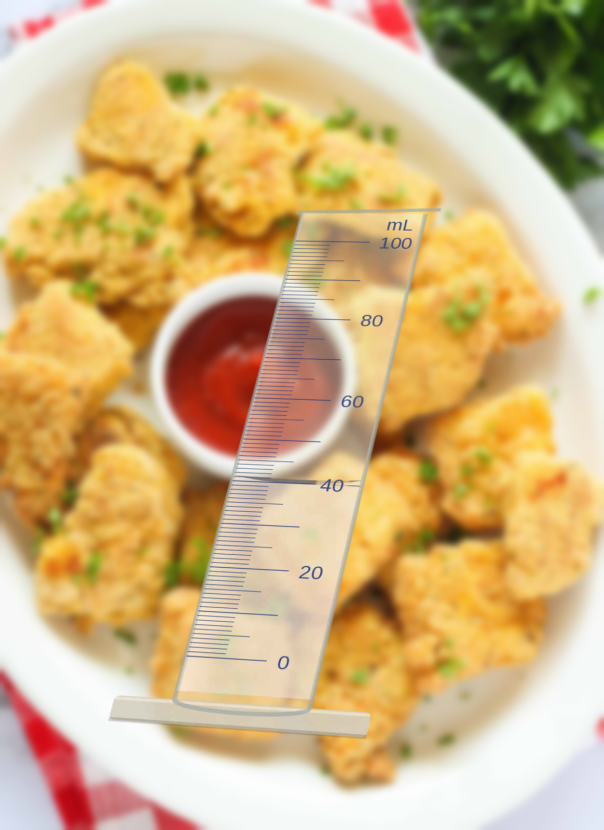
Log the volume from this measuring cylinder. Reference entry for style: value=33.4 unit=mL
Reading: value=40 unit=mL
